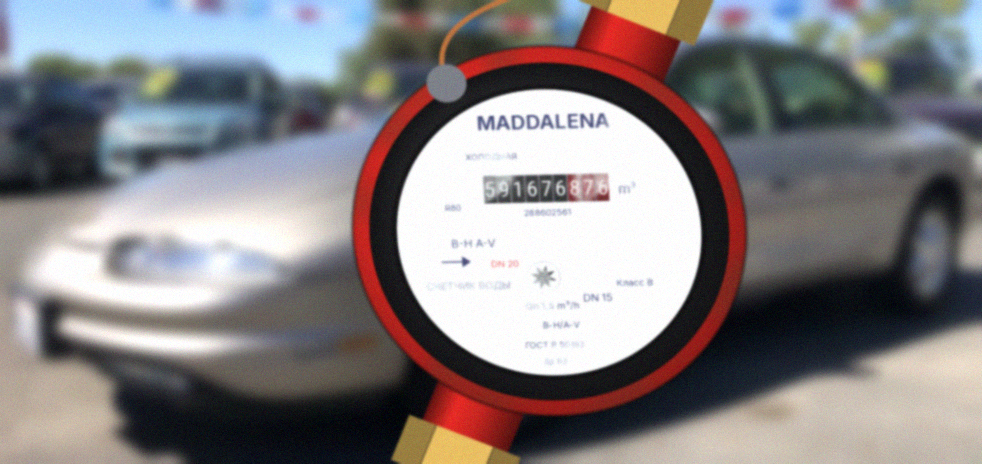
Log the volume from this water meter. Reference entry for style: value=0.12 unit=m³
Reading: value=591676.876 unit=m³
